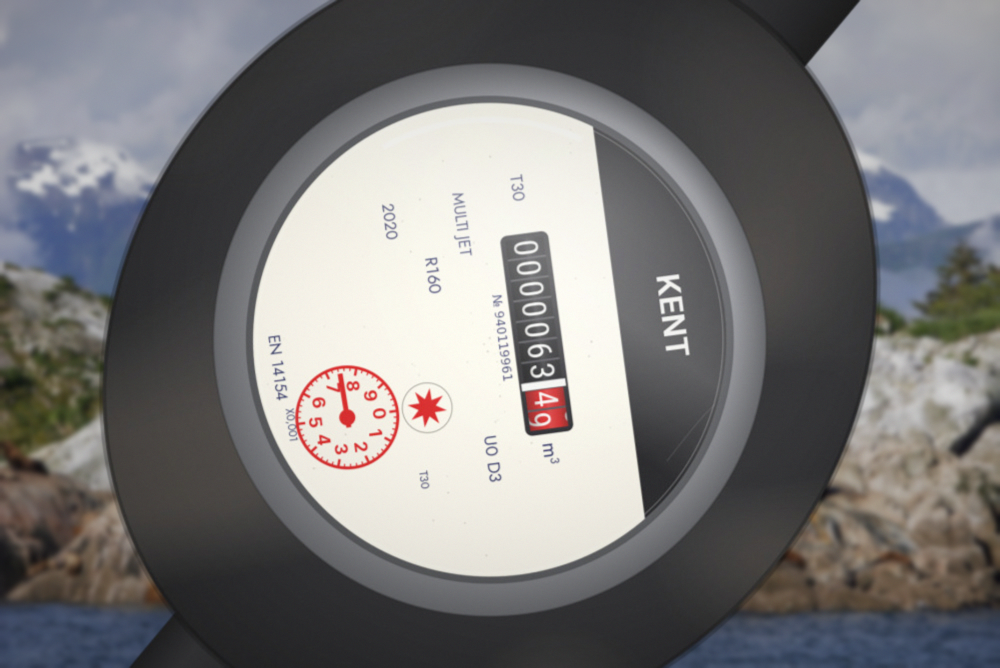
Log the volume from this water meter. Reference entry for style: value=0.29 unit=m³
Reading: value=63.487 unit=m³
